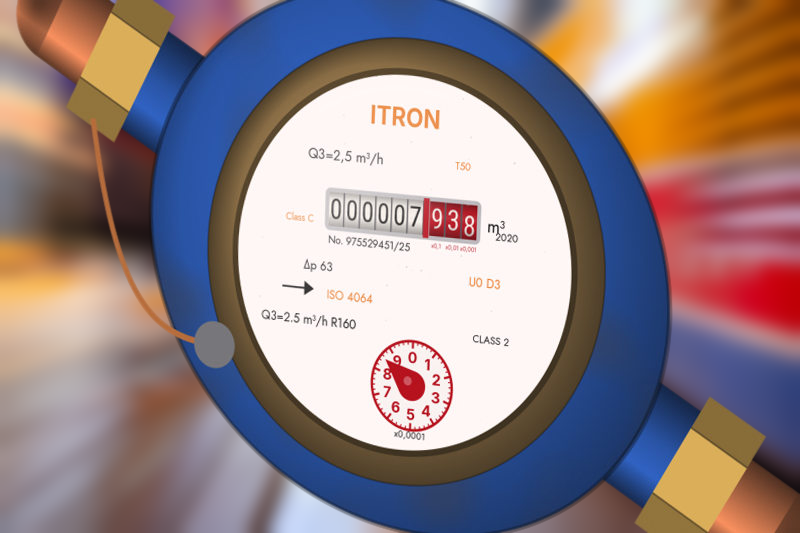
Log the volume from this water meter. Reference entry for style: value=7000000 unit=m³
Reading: value=7.9378 unit=m³
